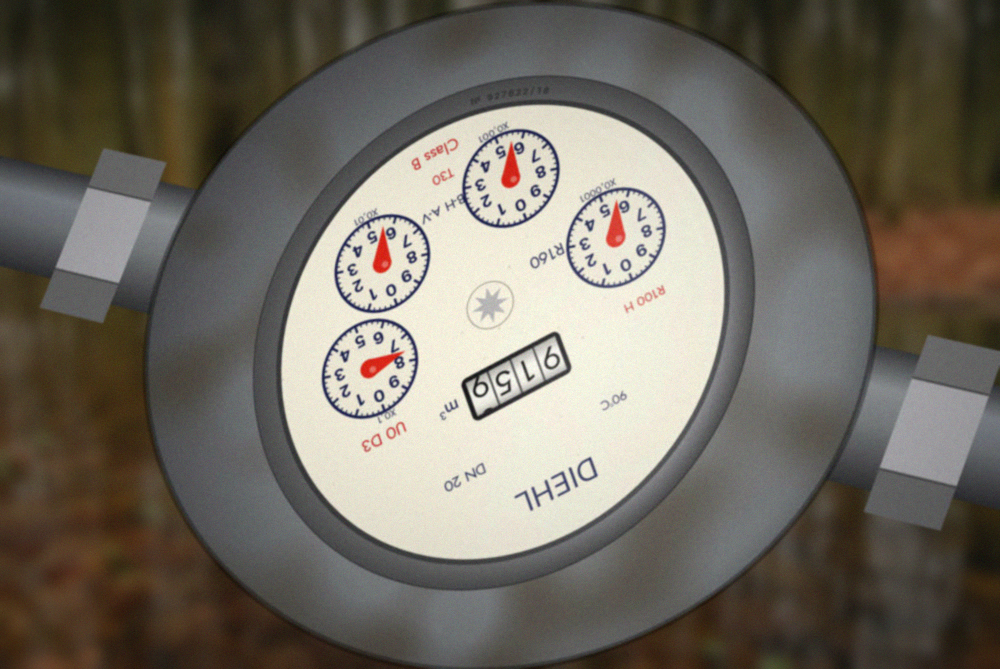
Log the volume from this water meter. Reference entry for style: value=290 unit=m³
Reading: value=9158.7555 unit=m³
